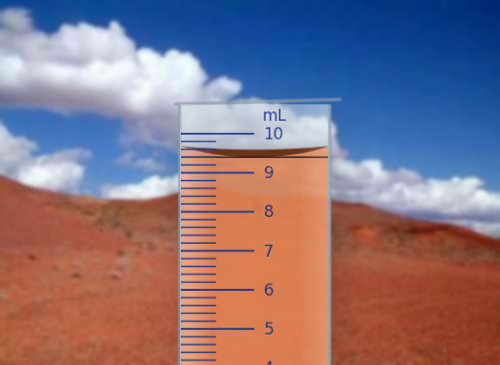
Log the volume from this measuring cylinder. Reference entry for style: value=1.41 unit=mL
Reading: value=9.4 unit=mL
